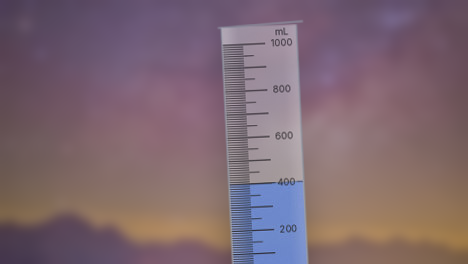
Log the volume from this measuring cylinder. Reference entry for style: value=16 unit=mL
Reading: value=400 unit=mL
